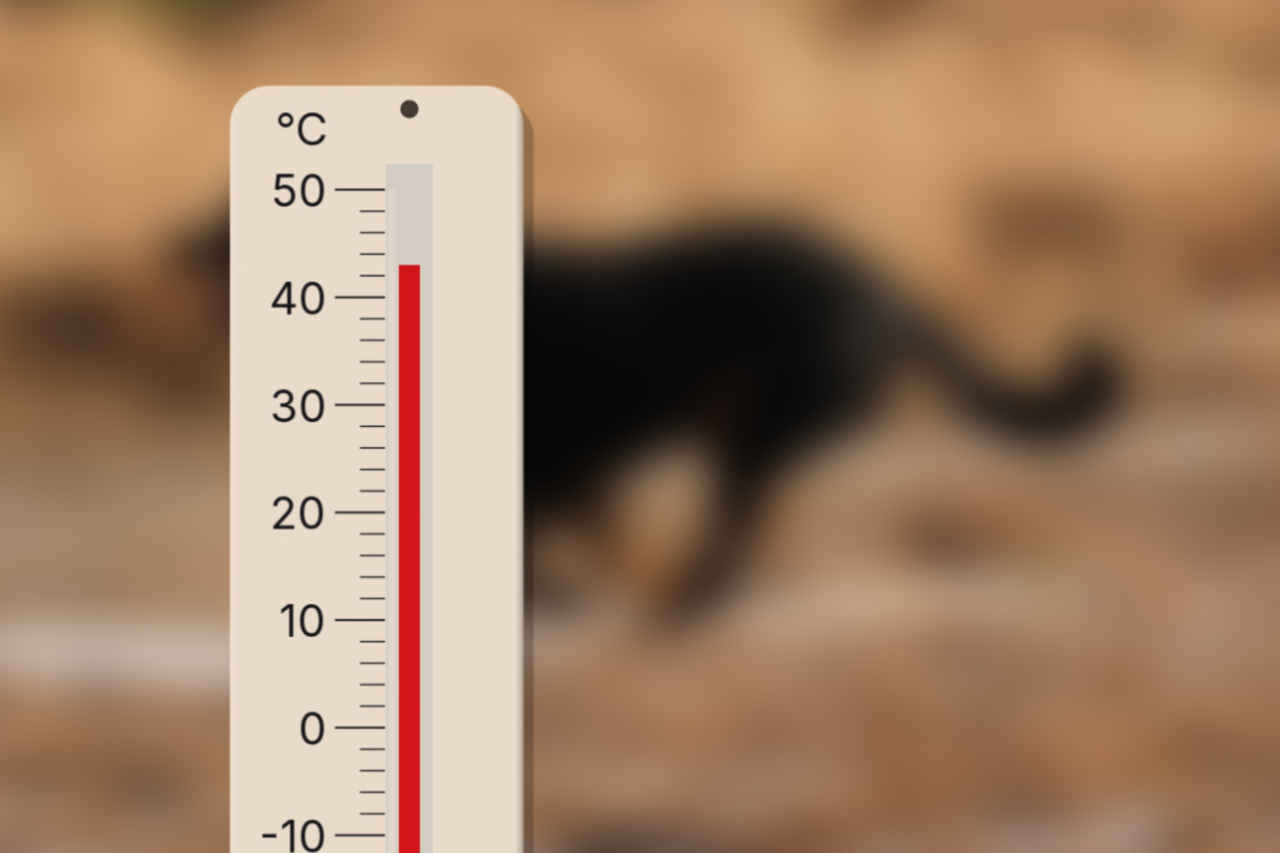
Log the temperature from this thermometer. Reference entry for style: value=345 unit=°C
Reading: value=43 unit=°C
